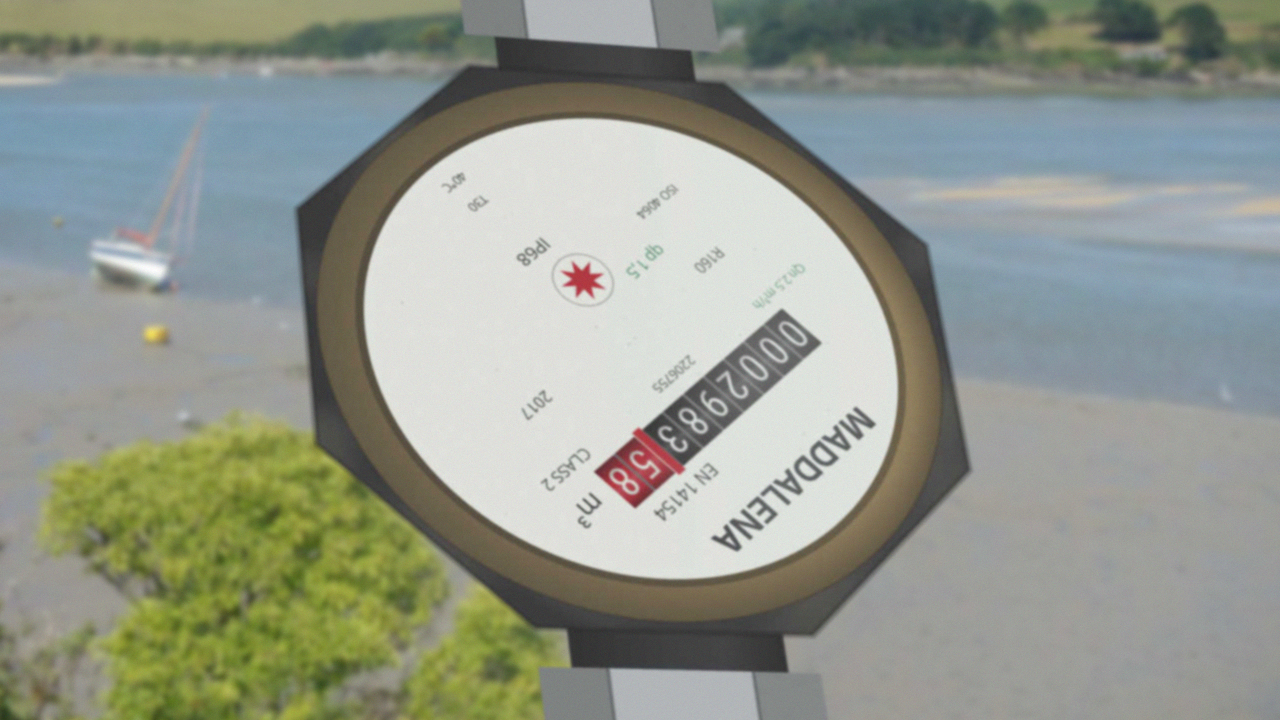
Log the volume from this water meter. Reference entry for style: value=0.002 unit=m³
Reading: value=2983.58 unit=m³
